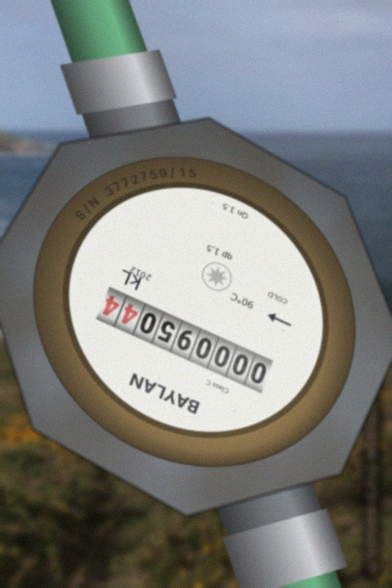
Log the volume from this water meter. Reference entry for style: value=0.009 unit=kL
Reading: value=950.44 unit=kL
